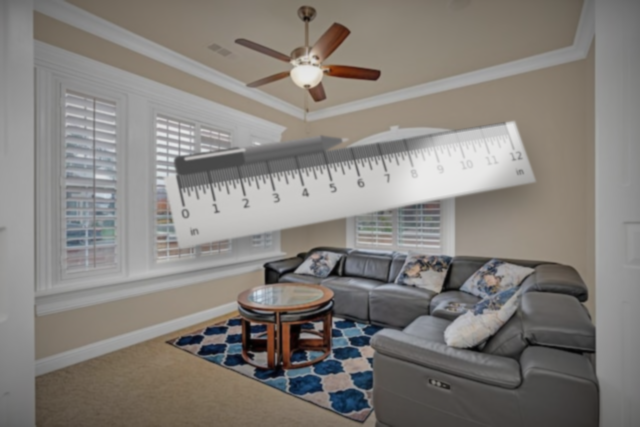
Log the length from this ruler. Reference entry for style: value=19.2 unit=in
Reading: value=6 unit=in
